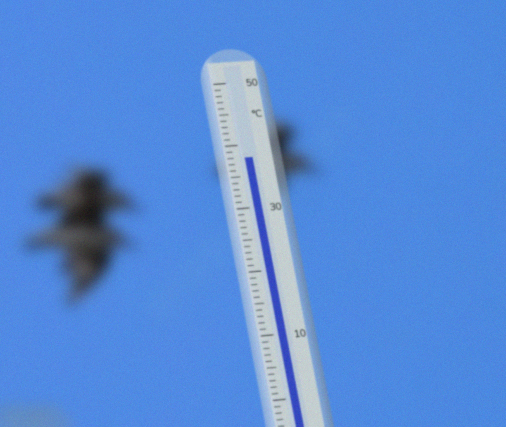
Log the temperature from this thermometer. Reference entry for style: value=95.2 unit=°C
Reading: value=38 unit=°C
